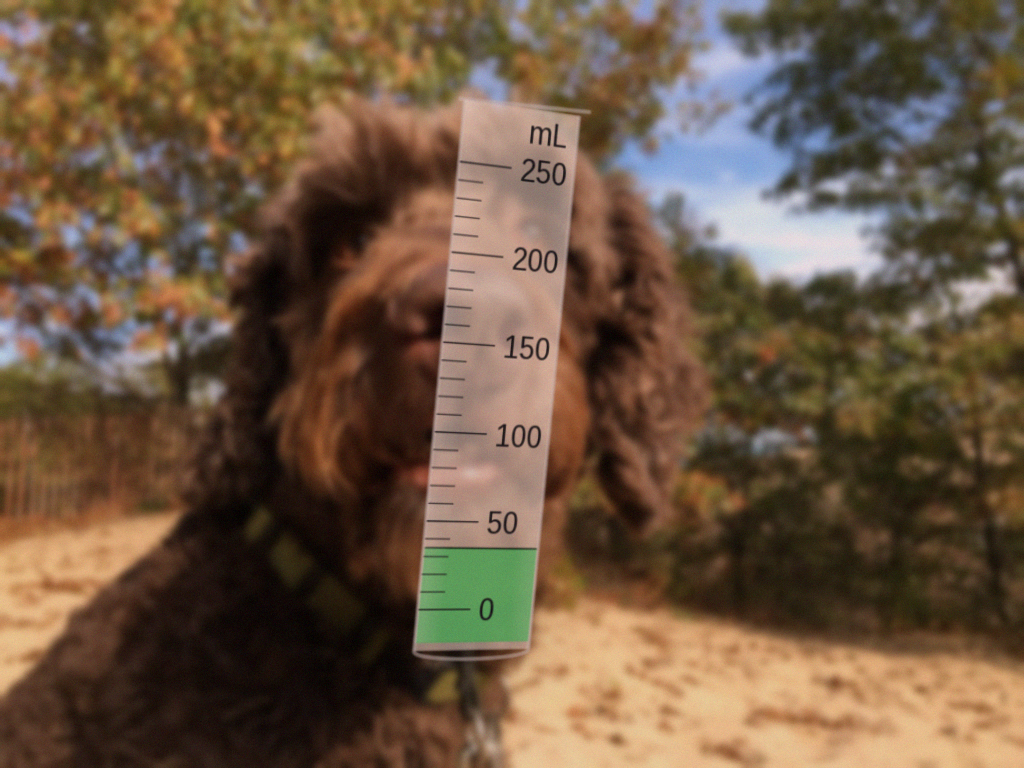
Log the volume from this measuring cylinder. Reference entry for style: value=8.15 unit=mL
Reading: value=35 unit=mL
